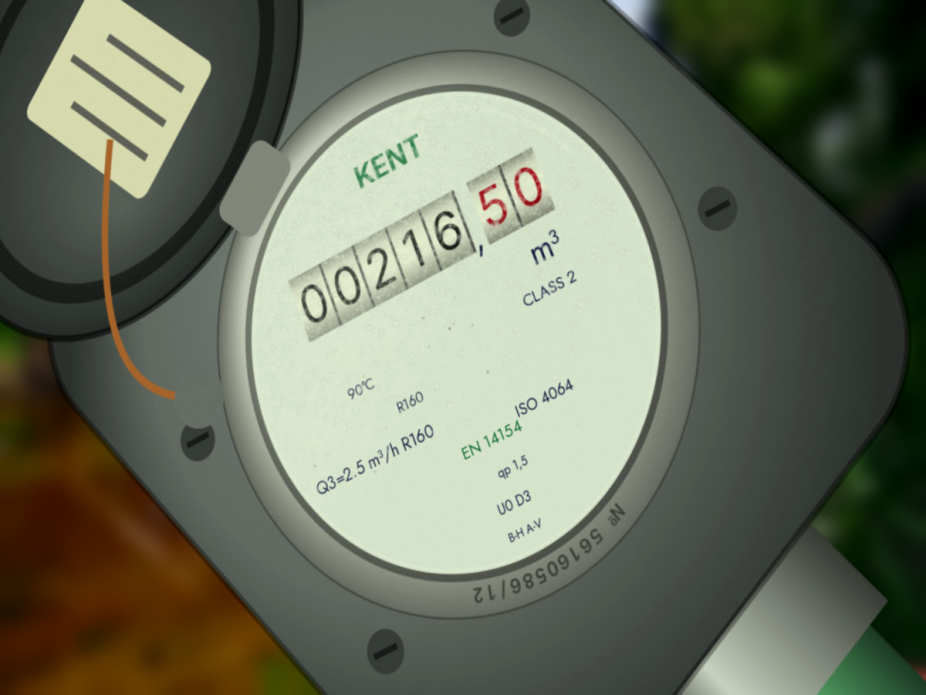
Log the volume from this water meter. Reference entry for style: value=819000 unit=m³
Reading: value=216.50 unit=m³
